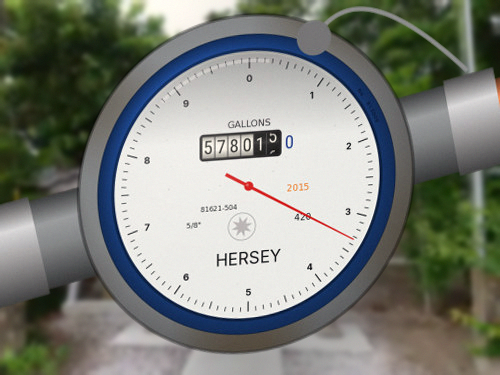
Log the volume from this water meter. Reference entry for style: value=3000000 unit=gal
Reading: value=5780153.3 unit=gal
